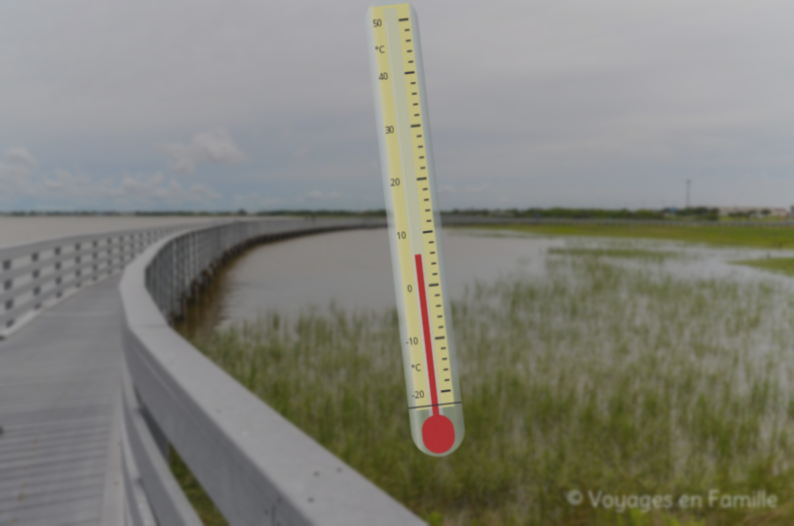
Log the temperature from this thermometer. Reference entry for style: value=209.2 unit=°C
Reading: value=6 unit=°C
